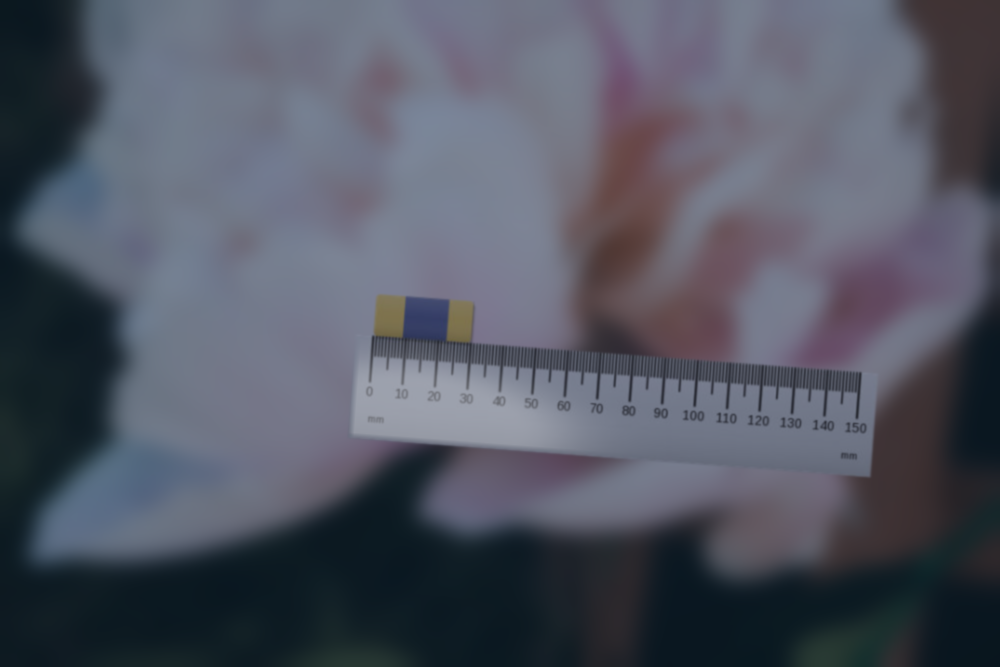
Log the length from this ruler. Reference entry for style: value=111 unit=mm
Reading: value=30 unit=mm
